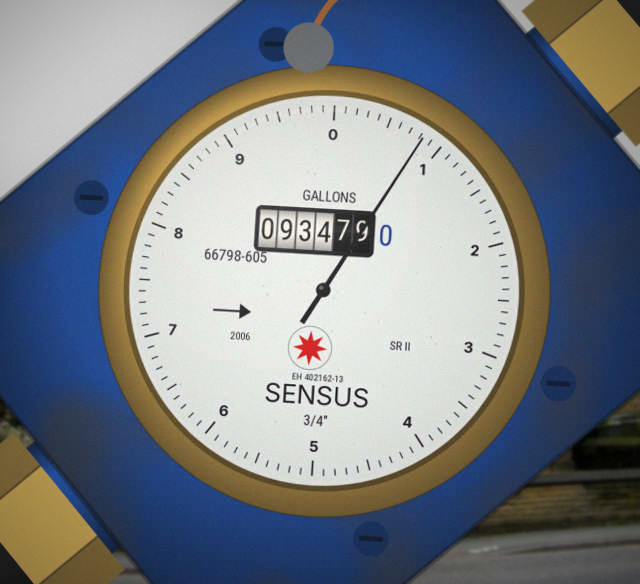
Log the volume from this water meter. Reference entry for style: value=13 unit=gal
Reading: value=934790.8 unit=gal
